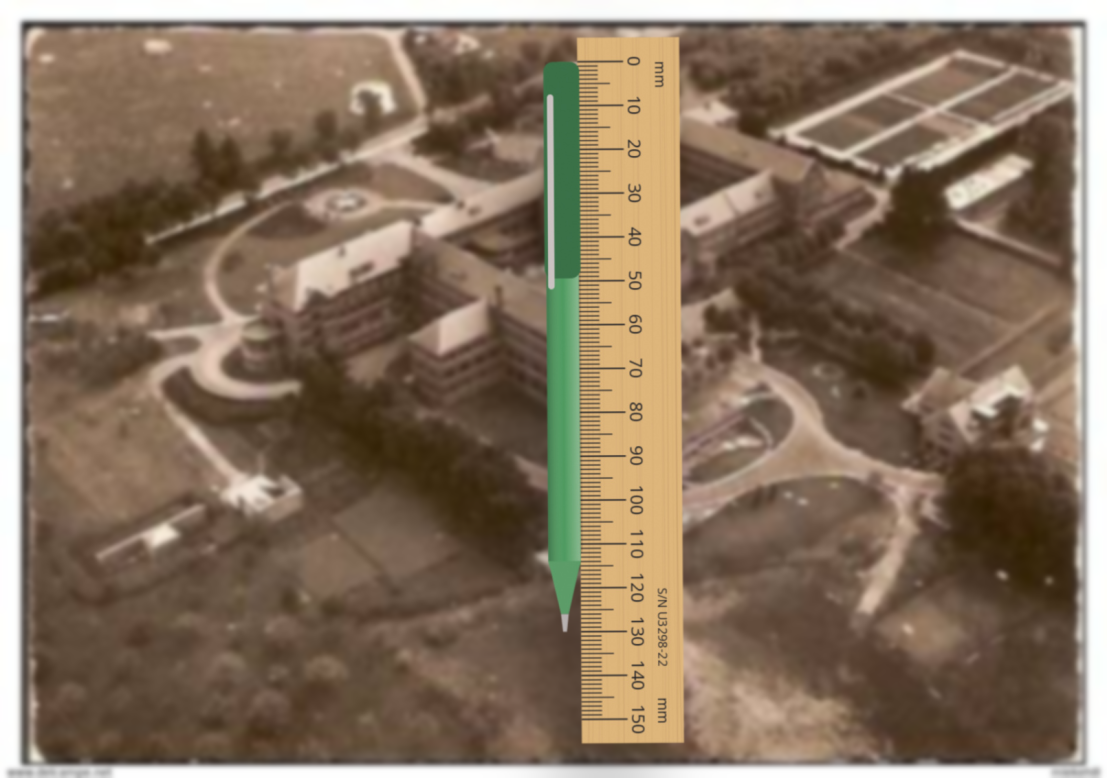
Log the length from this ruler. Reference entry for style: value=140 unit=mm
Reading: value=130 unit=mm
